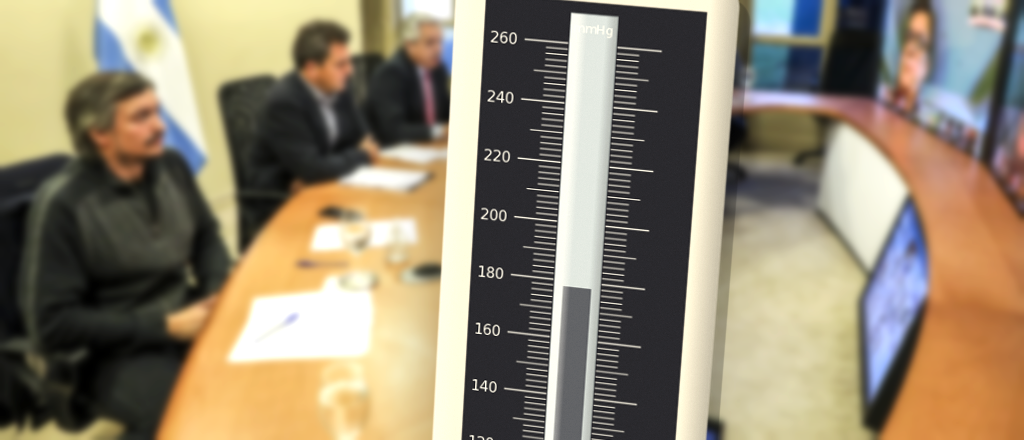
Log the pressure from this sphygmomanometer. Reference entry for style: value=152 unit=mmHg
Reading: value=178 unit=mmHg
